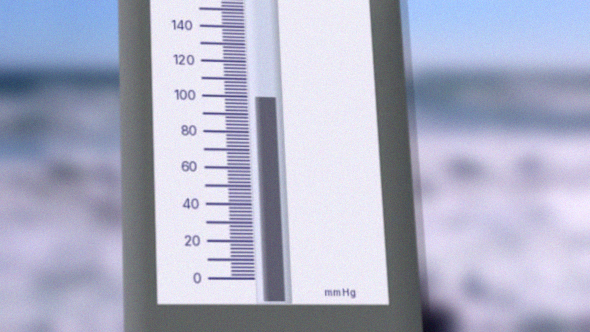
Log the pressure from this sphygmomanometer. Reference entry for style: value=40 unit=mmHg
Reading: value=100 unit=mmHg
